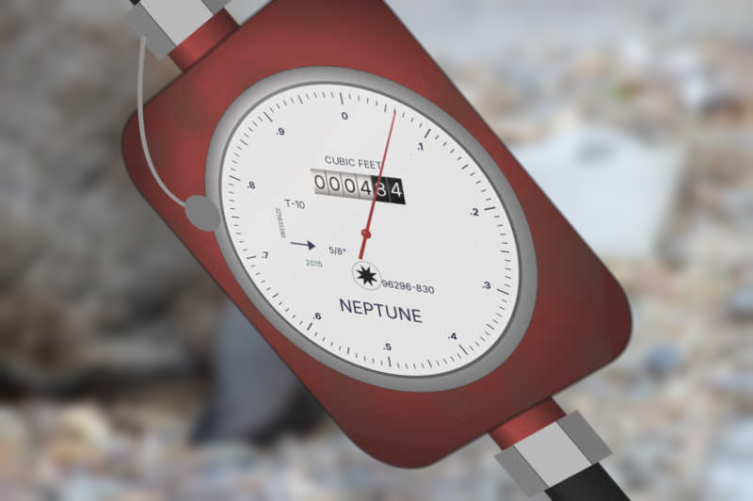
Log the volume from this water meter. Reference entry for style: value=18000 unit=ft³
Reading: value=484.06 unit=ft³
